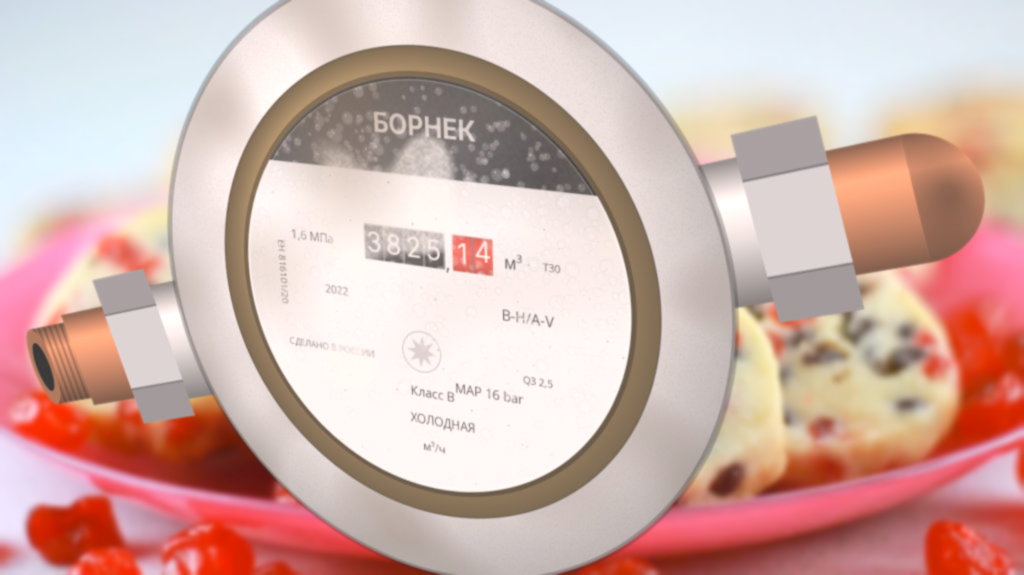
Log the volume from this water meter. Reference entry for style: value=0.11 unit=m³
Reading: value=3825.14 unit=m³
